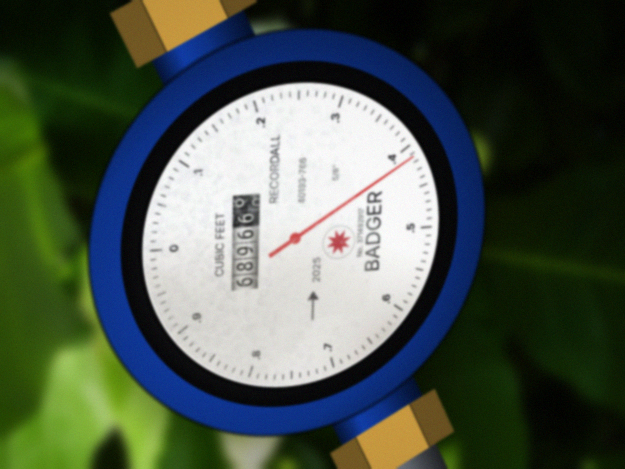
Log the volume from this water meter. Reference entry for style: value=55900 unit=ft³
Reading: value=689668.41 unit=ft³
